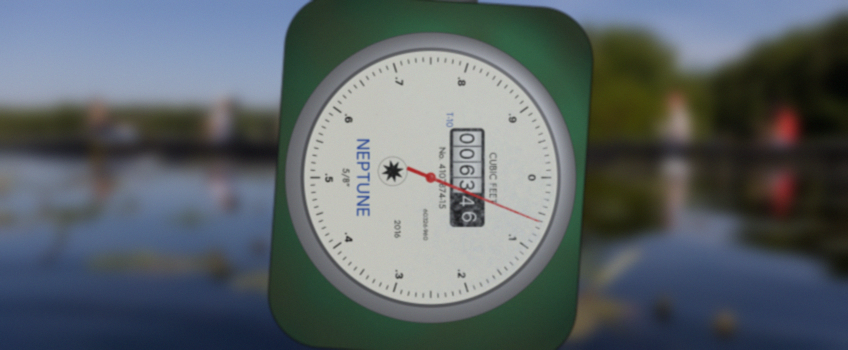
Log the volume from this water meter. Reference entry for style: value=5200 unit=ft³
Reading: value=6346.06 unit=ft³
